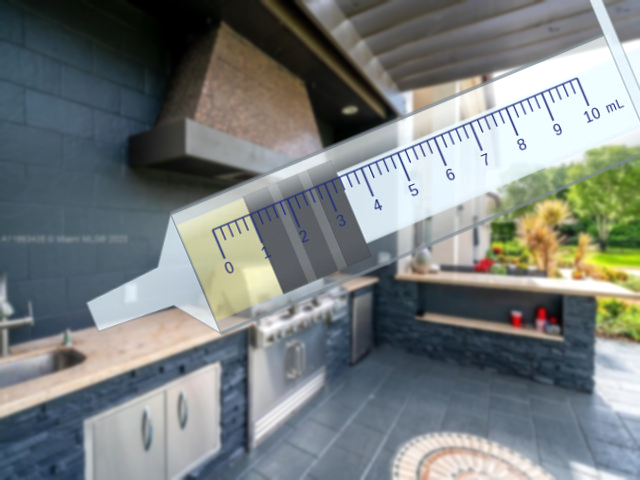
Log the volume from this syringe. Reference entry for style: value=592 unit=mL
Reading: value=1 unit=mL
